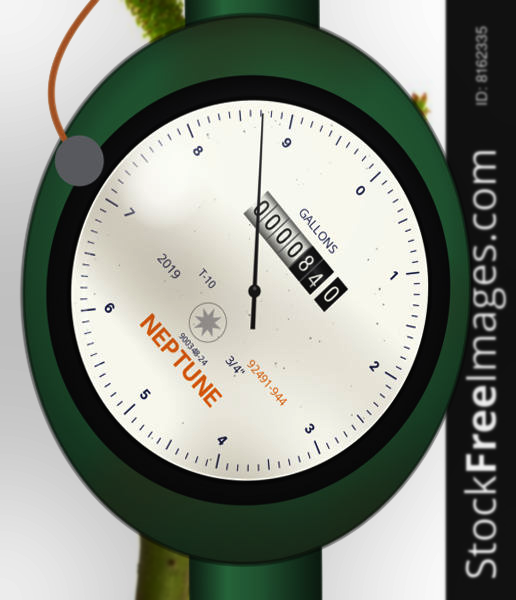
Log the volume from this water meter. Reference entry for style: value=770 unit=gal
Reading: value=838.7 unit=gal
